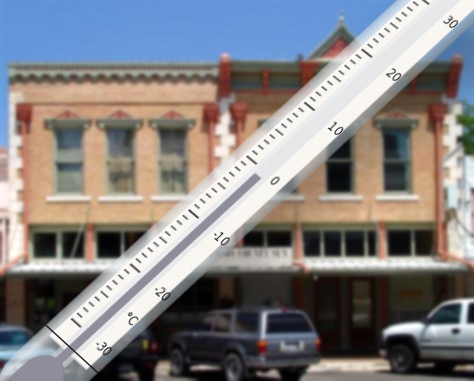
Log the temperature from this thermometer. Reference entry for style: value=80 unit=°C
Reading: value=-1 unit=°C
